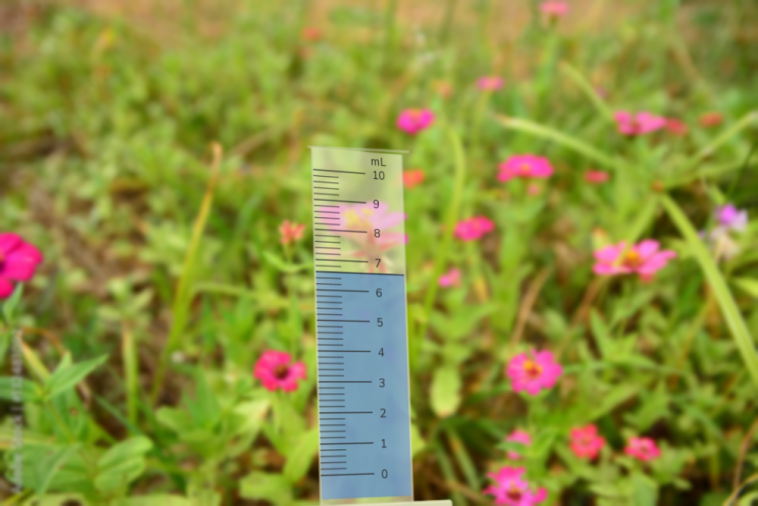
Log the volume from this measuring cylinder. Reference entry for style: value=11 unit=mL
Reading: value=6.6 unit=mL
